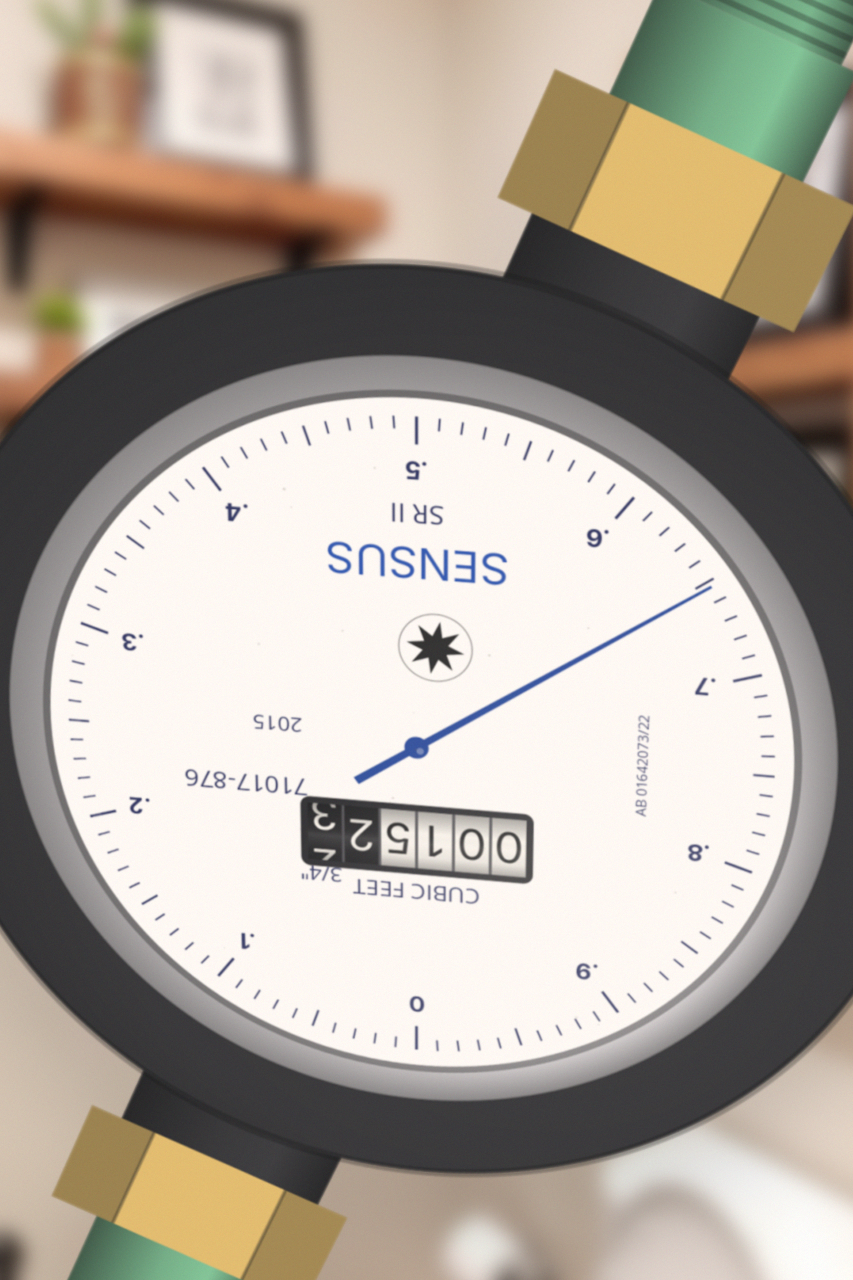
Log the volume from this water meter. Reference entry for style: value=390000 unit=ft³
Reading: value=1522.65 unit=ft³
